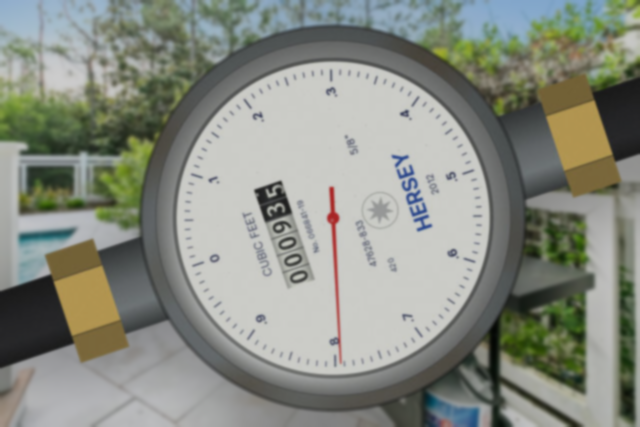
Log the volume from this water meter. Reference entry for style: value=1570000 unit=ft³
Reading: value=934.79 unit=ft³
